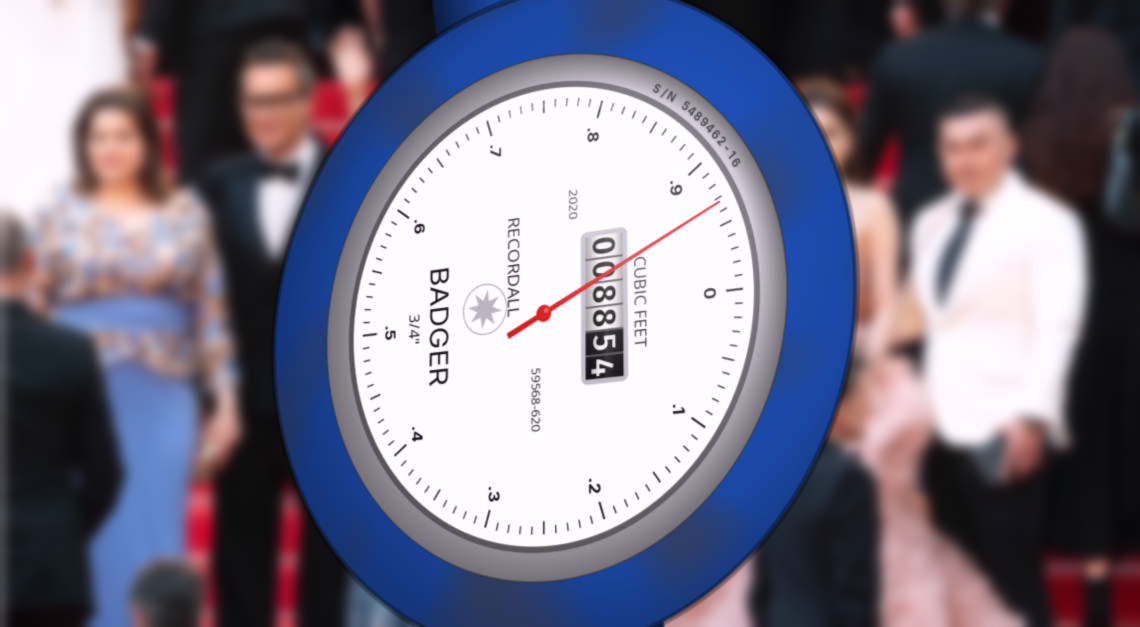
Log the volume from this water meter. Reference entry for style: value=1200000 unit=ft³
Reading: value=8853.93 unit=ft³
